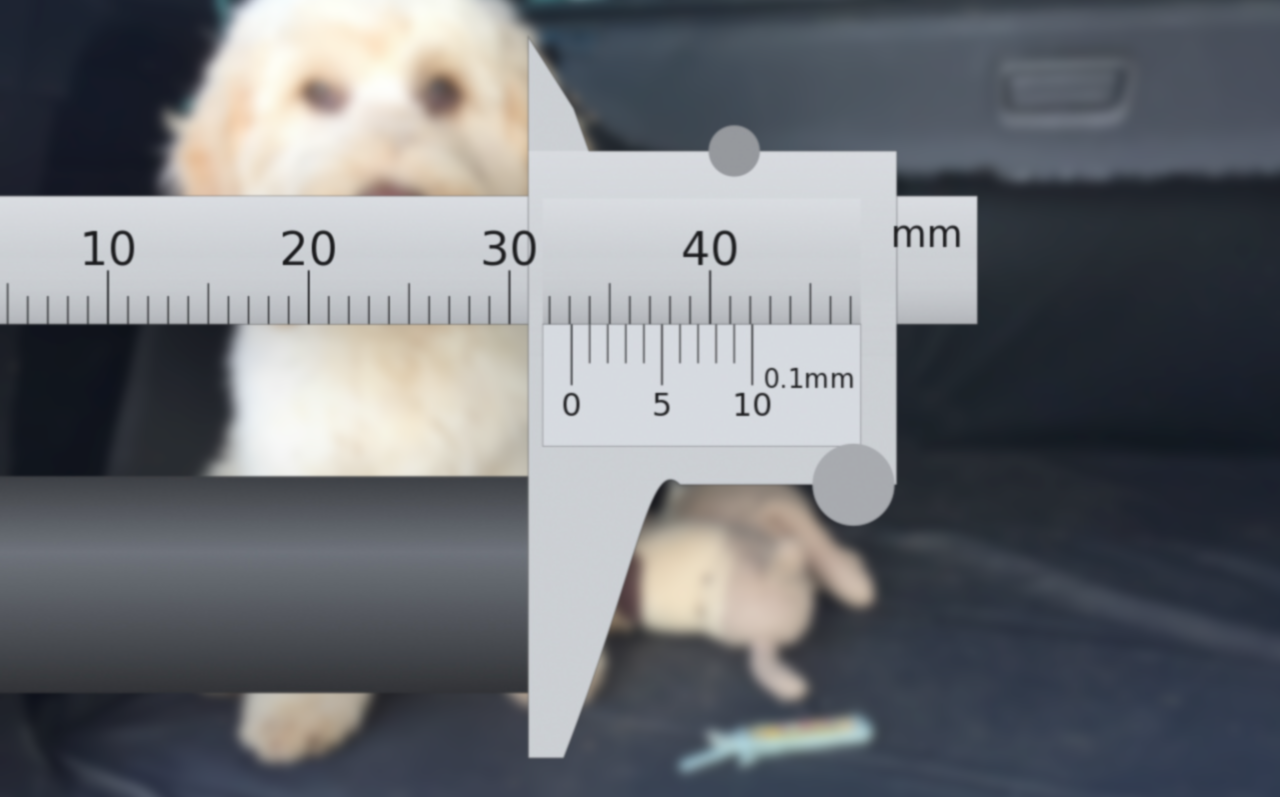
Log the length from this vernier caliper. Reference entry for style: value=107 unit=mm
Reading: value=33.1 unit=mm
